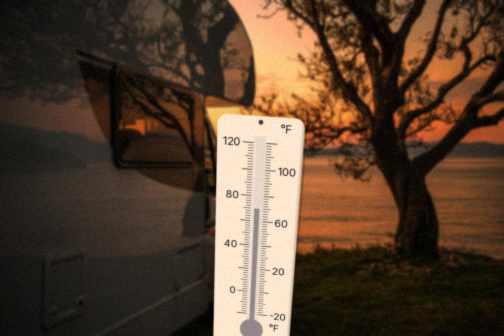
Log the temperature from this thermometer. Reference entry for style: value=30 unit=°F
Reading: value=70 unit=°F
